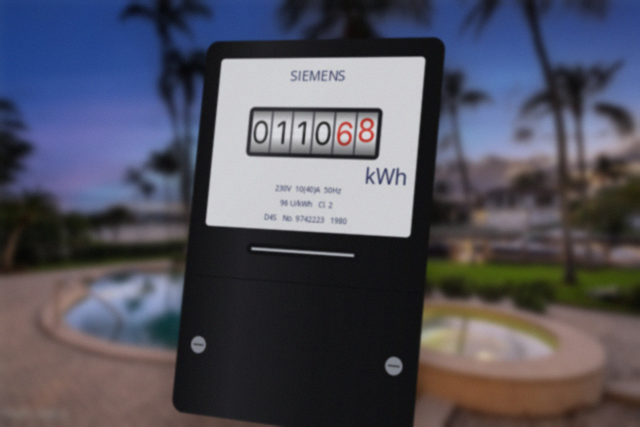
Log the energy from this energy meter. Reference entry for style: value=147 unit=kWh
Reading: value=110.68 unit=kWh
